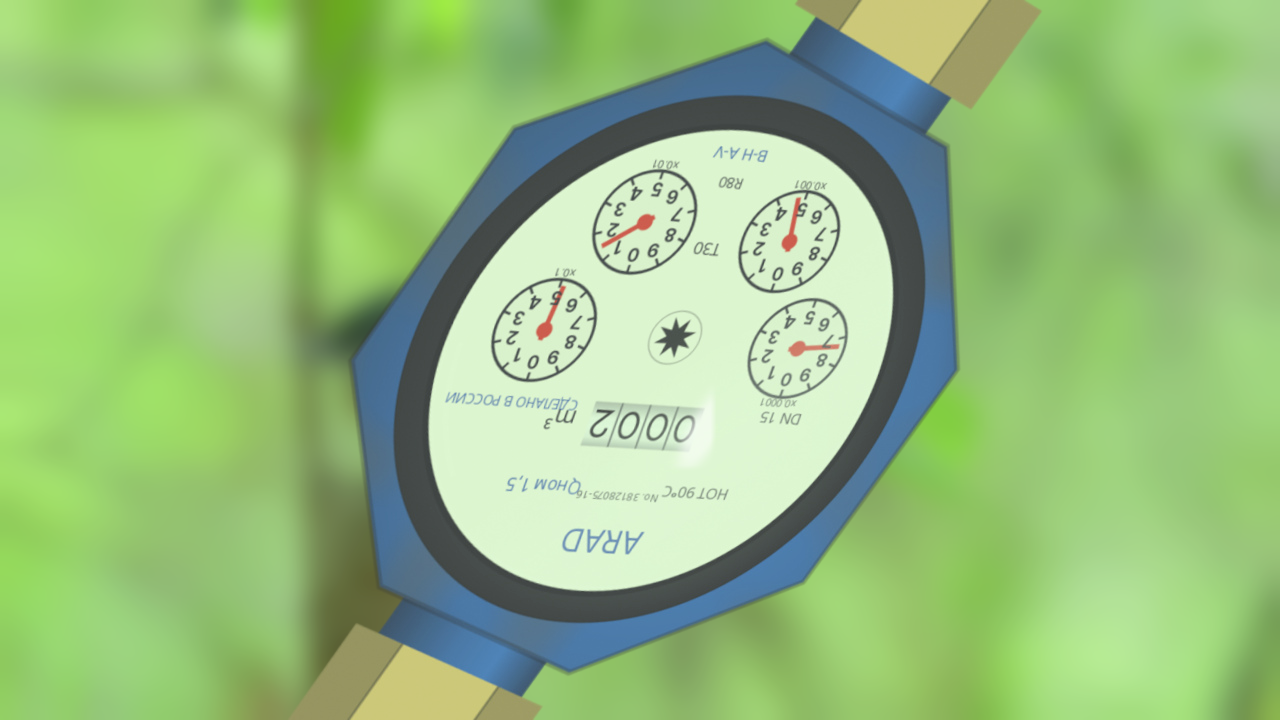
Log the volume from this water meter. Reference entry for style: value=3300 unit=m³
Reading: value=2.5147 unit=m³
